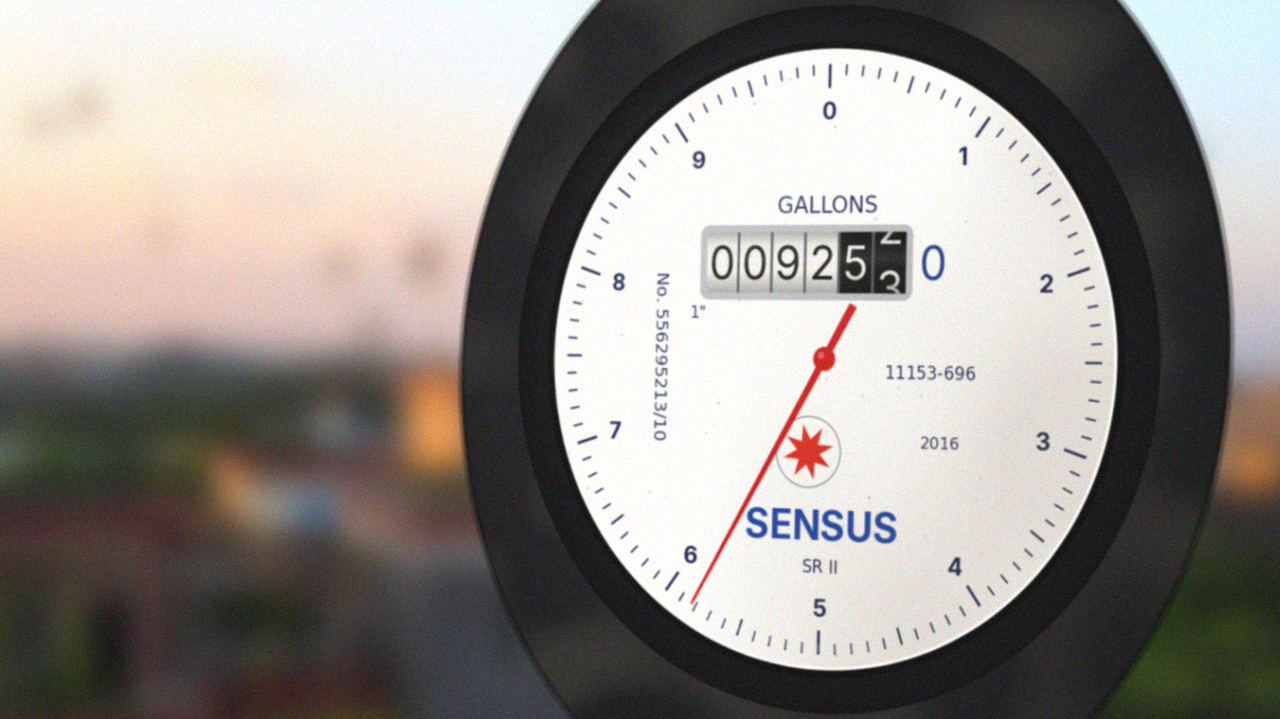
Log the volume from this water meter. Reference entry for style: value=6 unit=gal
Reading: value=92525.8 unit=gal
